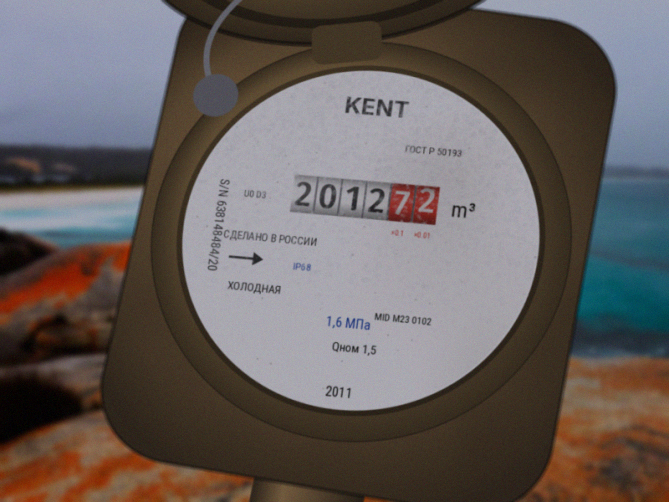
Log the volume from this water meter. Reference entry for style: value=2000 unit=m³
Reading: value=2012.72 unit=m³
